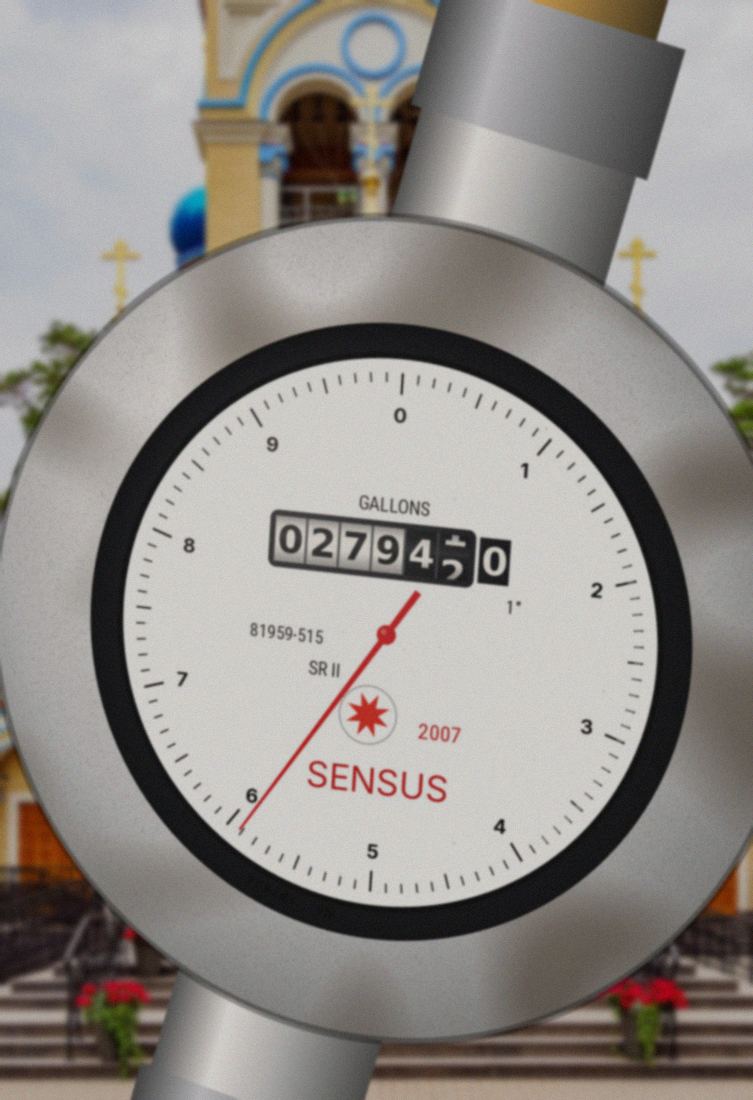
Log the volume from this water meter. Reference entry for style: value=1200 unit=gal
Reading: value=279415.9 unit=gal
